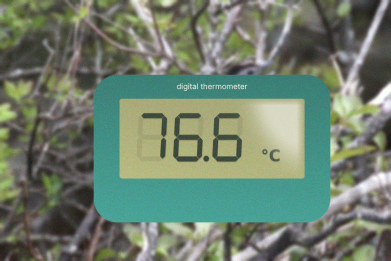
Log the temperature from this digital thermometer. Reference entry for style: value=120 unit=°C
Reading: value=76.6 unit=°C
